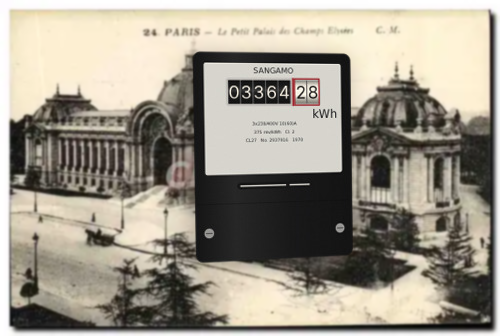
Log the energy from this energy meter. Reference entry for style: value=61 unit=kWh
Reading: value=3364.28 unit=kWh
